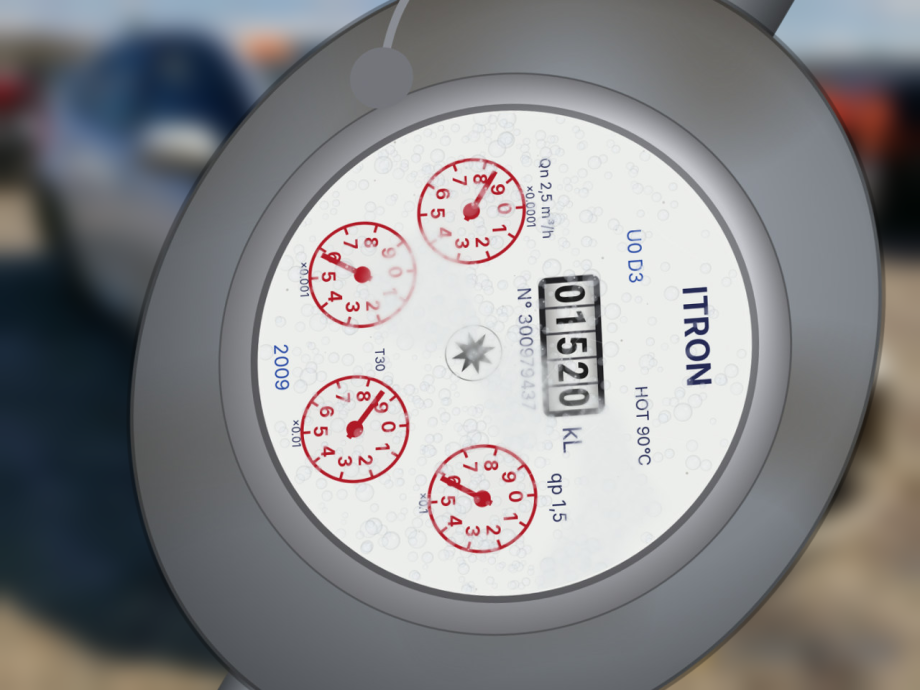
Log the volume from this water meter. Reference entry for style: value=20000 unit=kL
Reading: value=1520.5858 unit=kL
